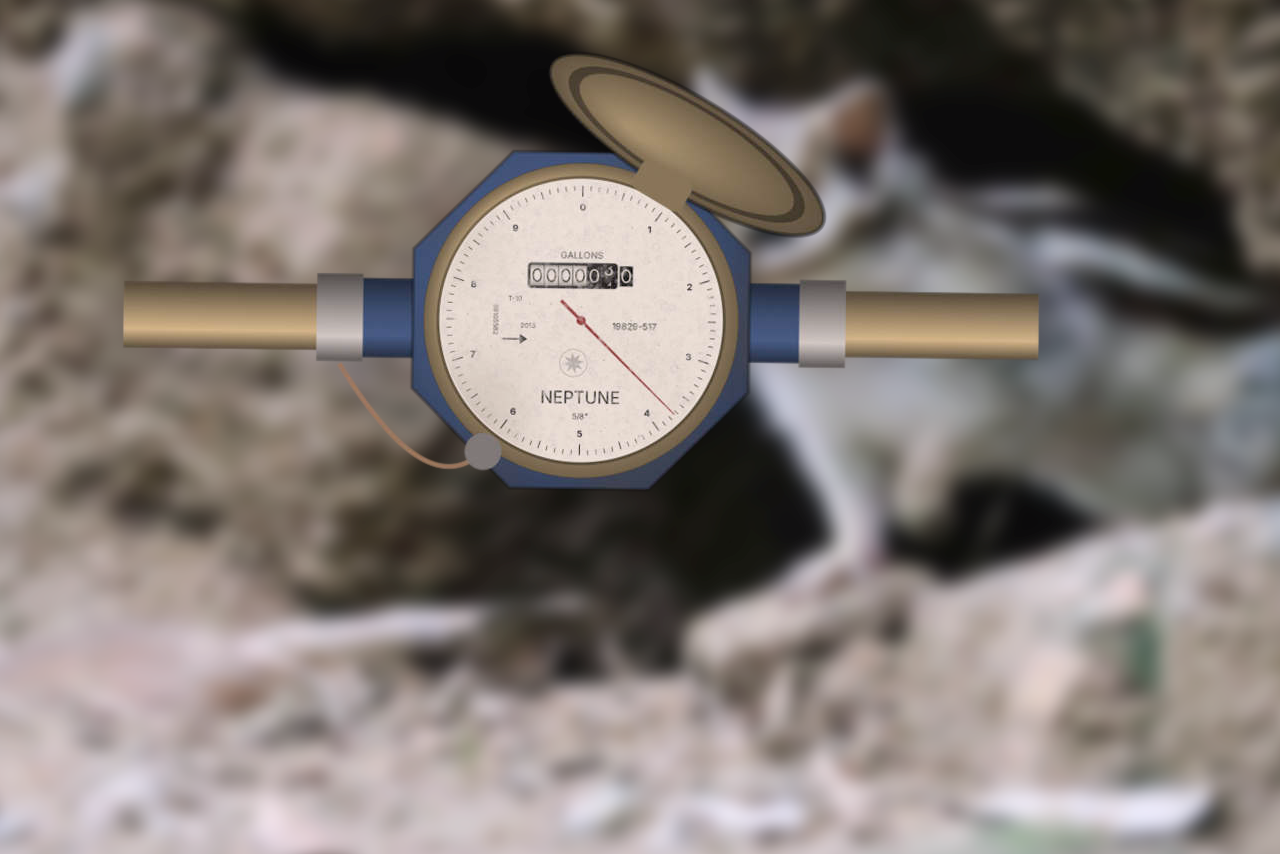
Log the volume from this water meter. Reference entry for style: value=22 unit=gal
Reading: value=33.7 unit=gal
